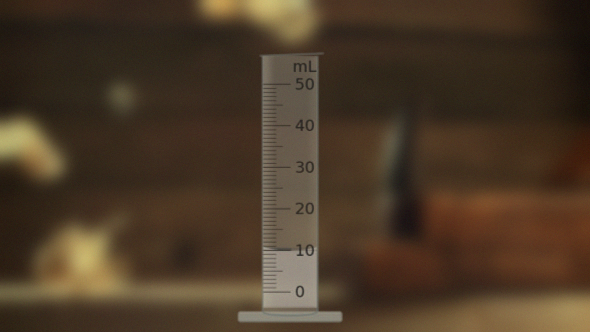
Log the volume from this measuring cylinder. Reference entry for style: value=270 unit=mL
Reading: value=10 unit=mL
